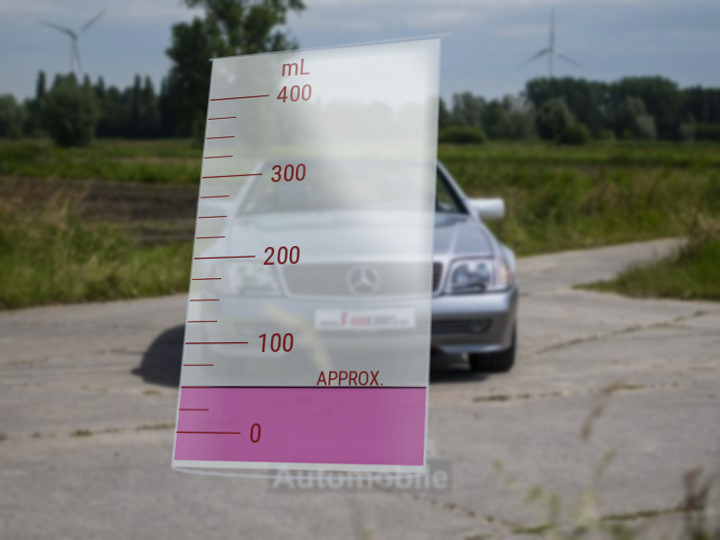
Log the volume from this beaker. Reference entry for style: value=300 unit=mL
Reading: value=50 unit=mL
